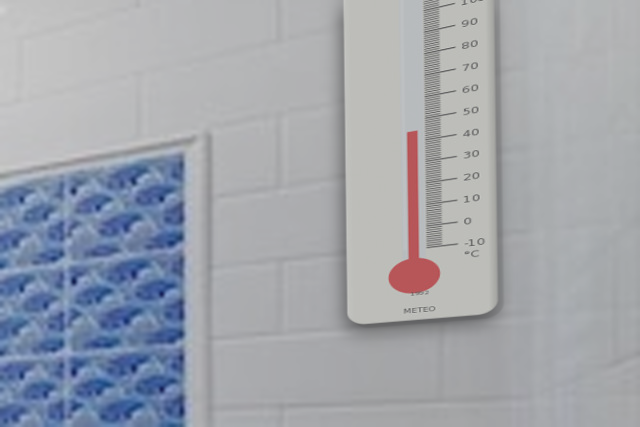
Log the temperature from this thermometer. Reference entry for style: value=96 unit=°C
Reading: value=45 unit=°C
